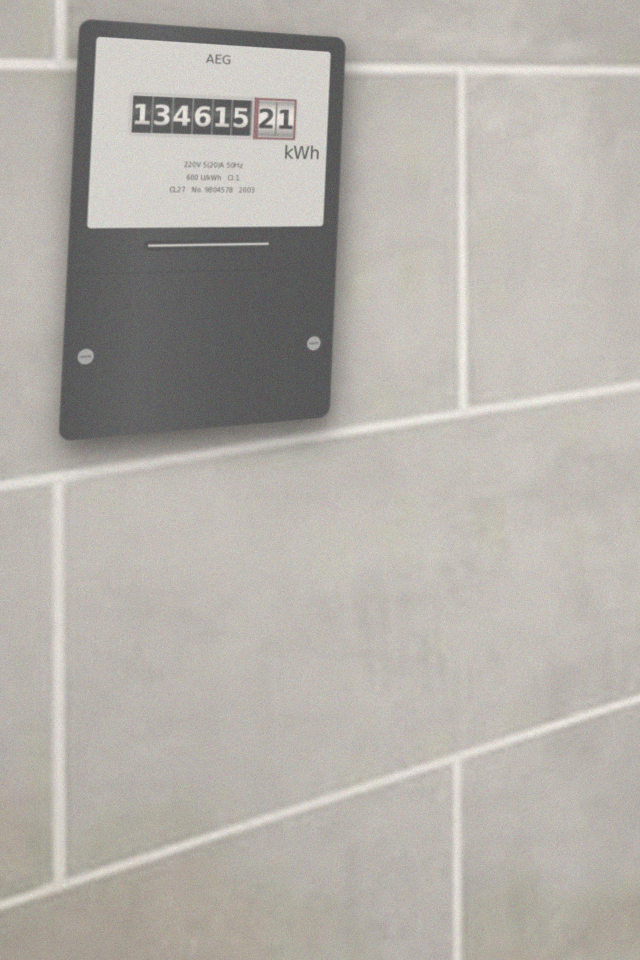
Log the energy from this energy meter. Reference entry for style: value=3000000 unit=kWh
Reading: value=134615.21 unit=kWh
